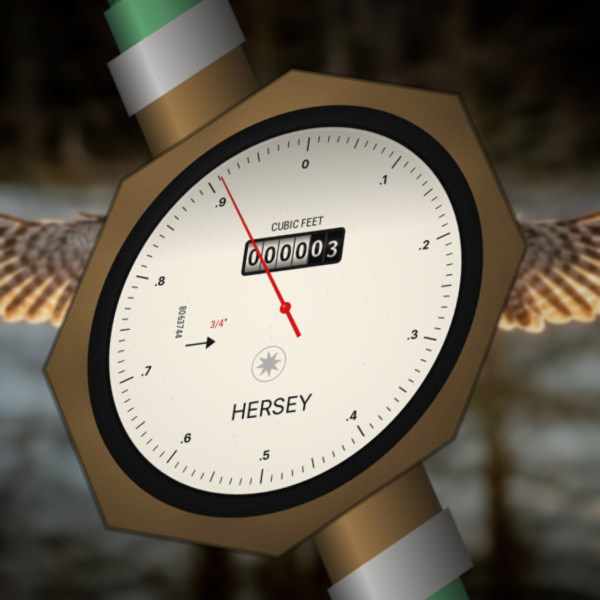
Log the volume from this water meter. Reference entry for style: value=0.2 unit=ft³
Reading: value=2.91 unit=ft³
